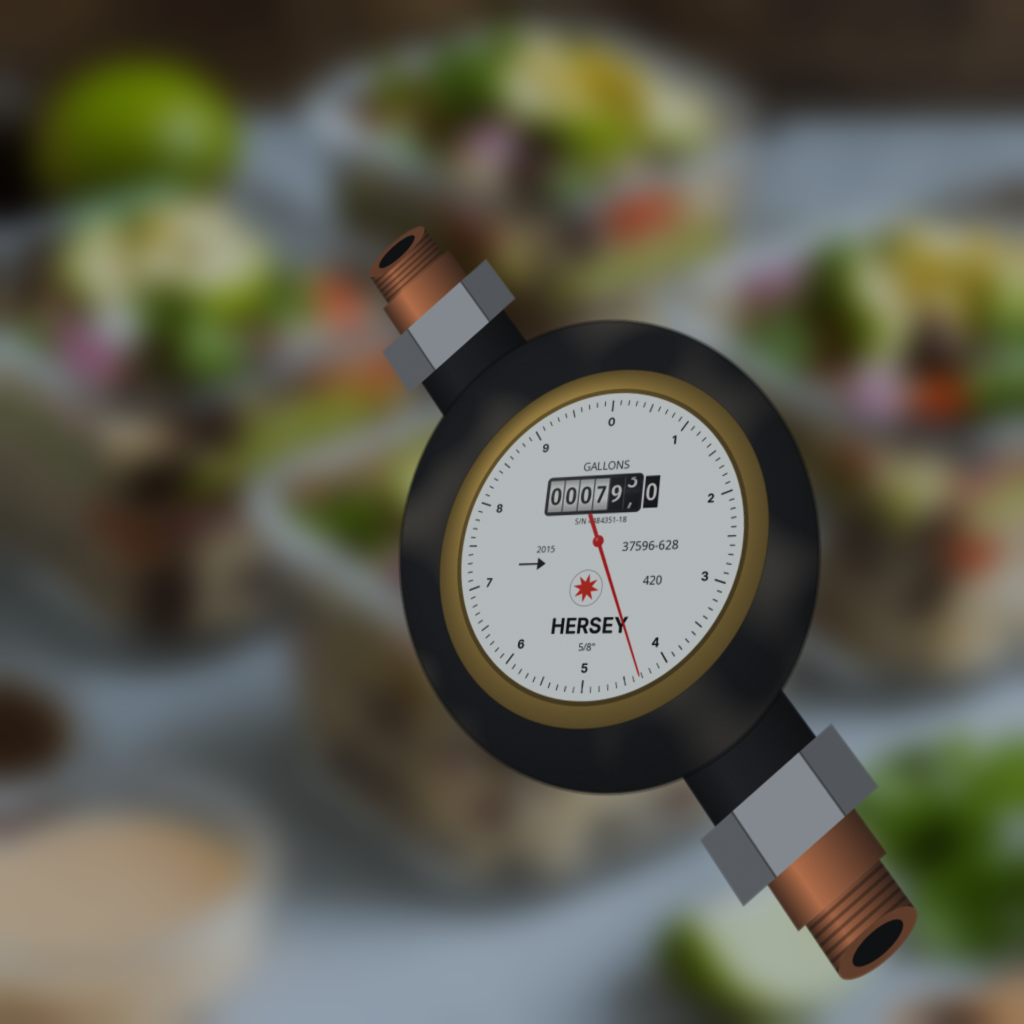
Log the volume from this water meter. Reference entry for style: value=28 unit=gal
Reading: value=7934.3 unit=gal
